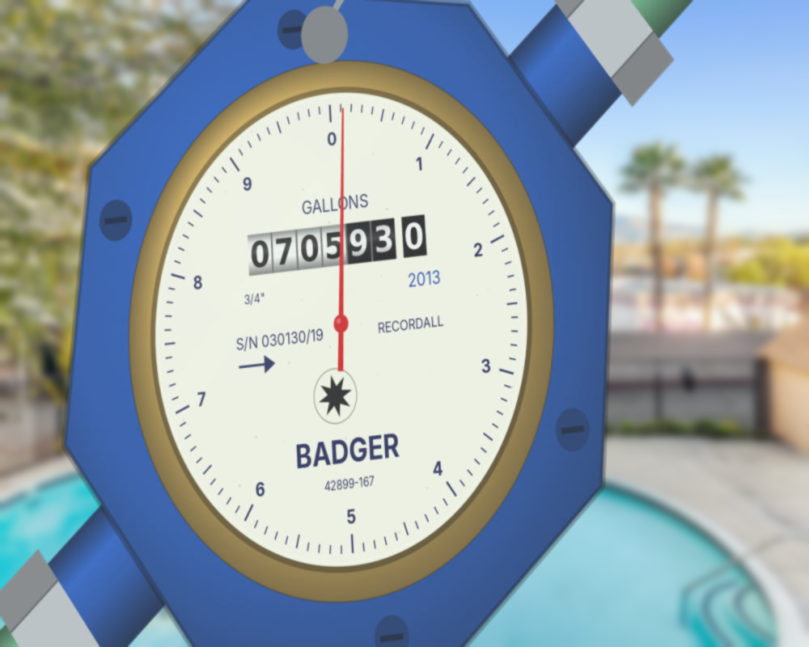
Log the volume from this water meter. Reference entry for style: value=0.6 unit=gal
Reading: value=705930.1 unit=gal
